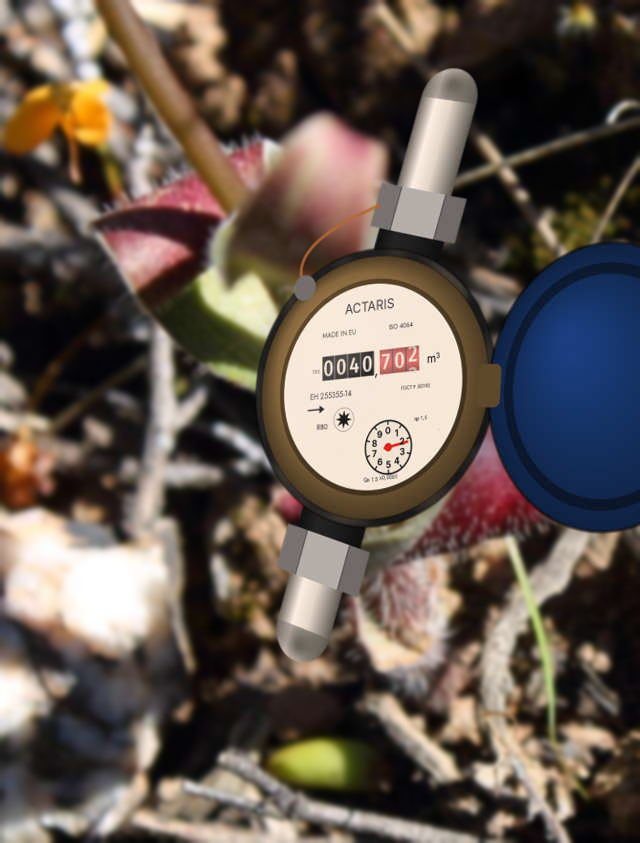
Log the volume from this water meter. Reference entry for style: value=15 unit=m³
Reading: value=40.7022 unit=m³
